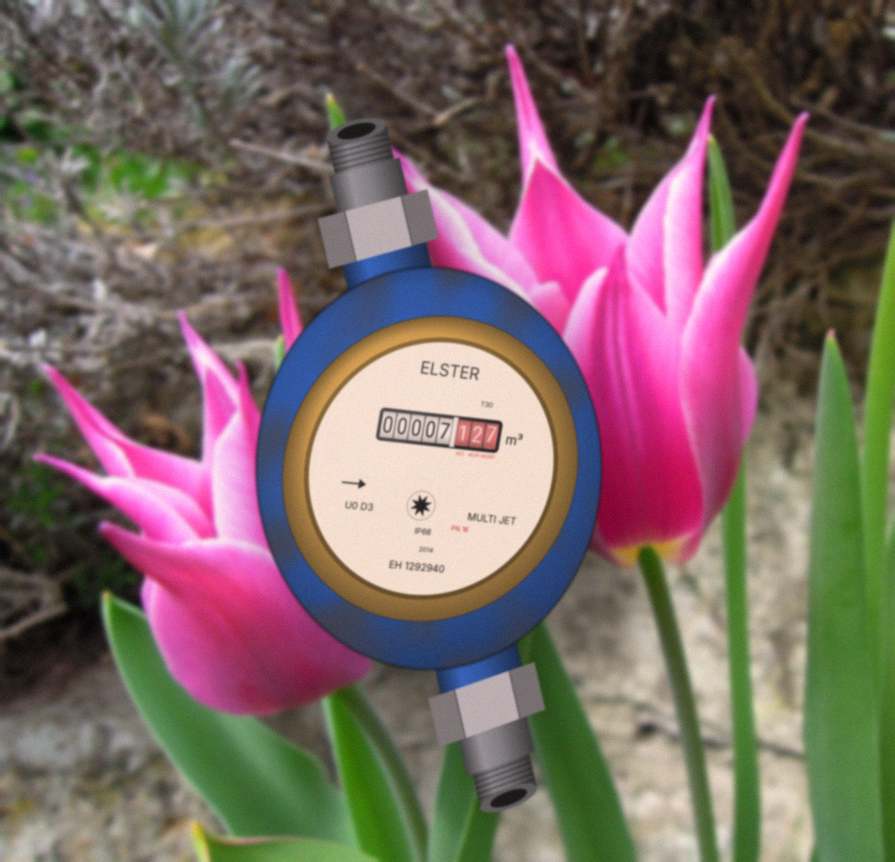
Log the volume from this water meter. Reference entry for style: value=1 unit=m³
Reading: value=7.127 unit=m³
